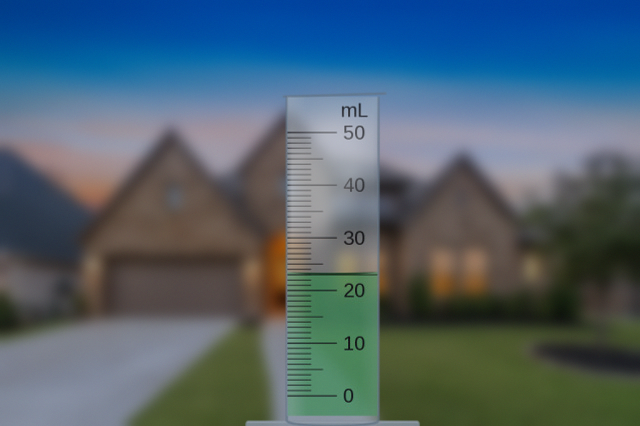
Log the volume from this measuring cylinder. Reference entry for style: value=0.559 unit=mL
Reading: value=23 unit=mL
